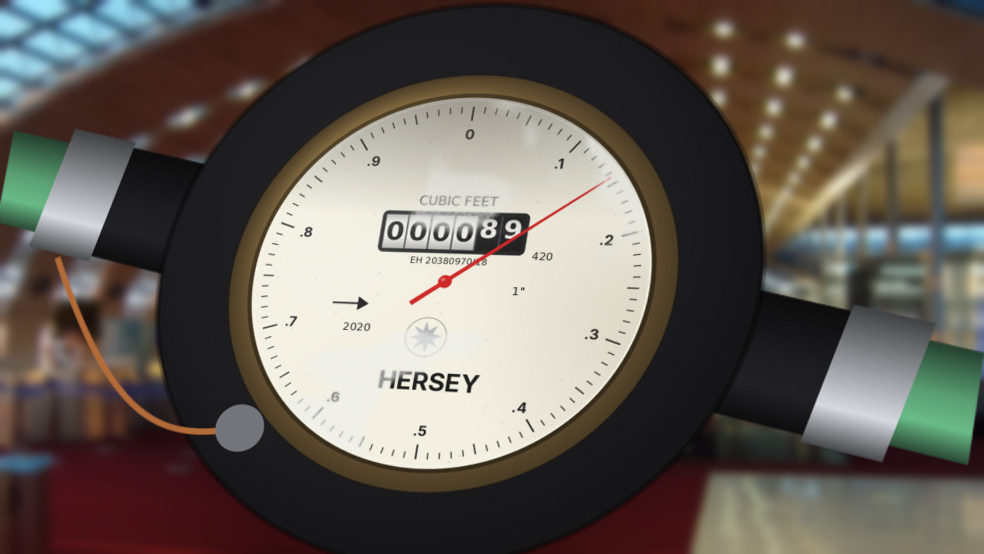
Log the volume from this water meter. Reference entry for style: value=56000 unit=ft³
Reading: value=89.14 unit=ft³
